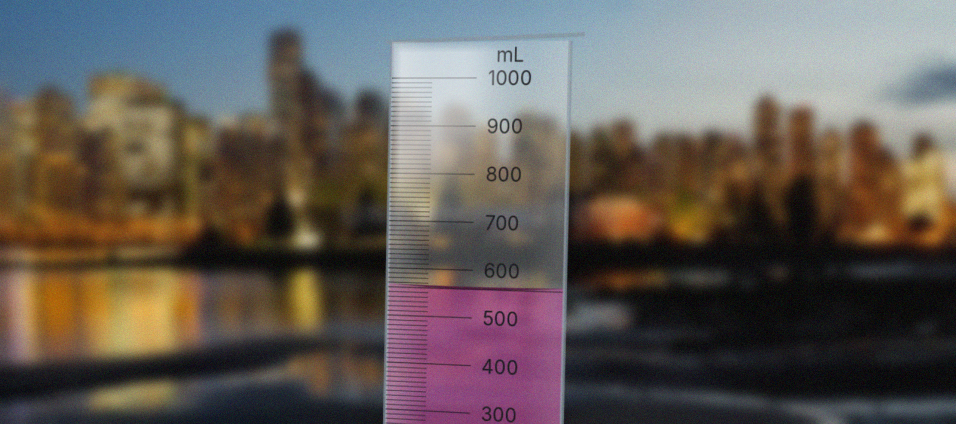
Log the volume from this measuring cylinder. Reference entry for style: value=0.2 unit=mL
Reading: value=560 unit=mL
